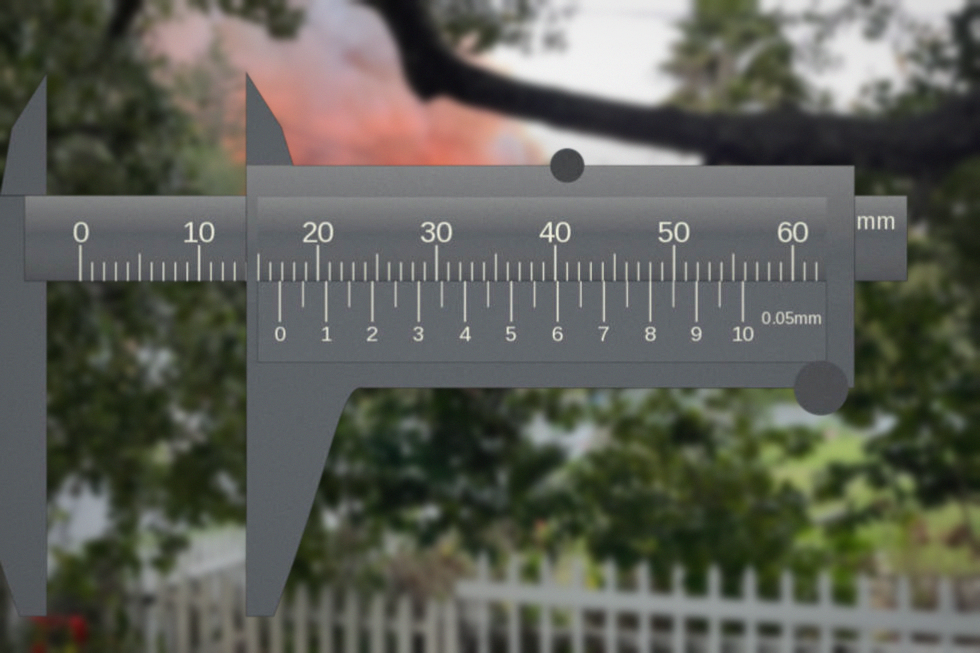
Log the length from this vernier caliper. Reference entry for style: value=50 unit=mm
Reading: value=16.8 unit=mm
